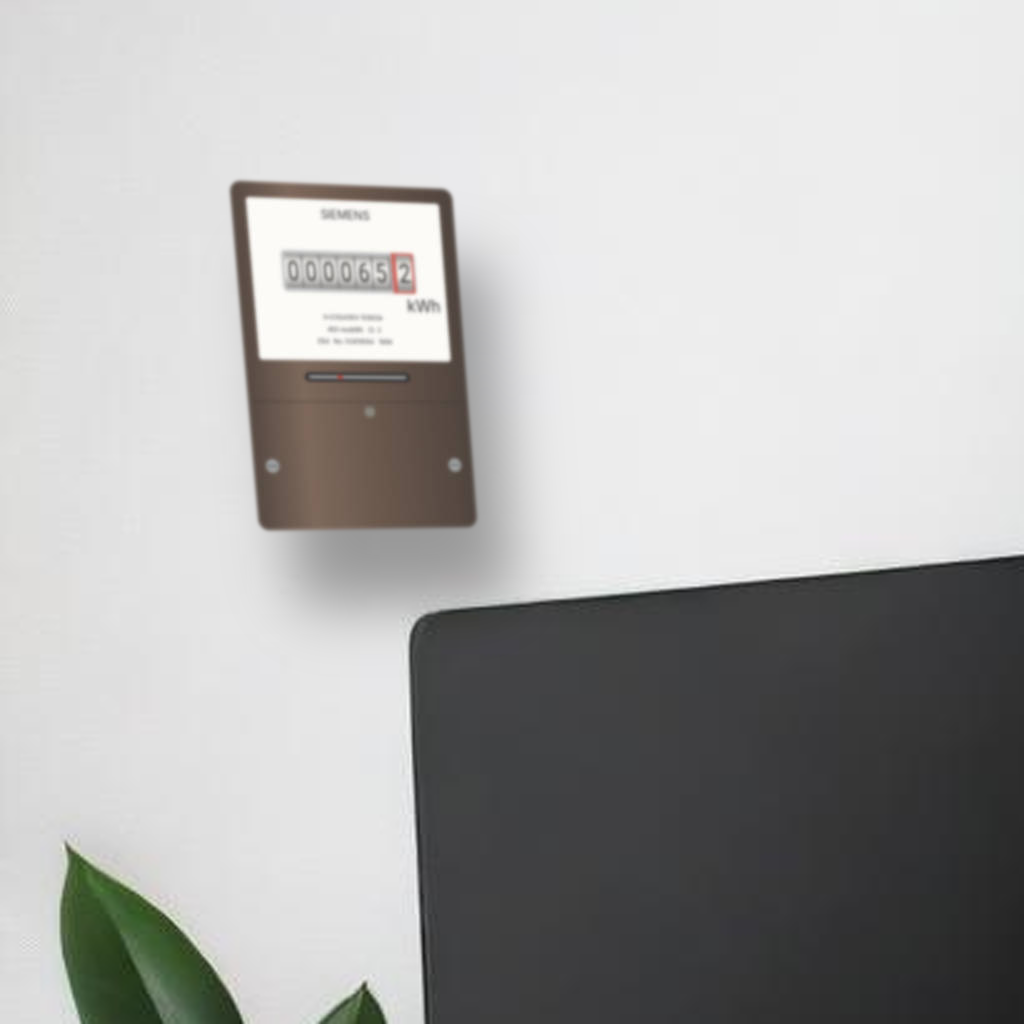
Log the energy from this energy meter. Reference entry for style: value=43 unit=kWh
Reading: value=65.2 unit=kWh
